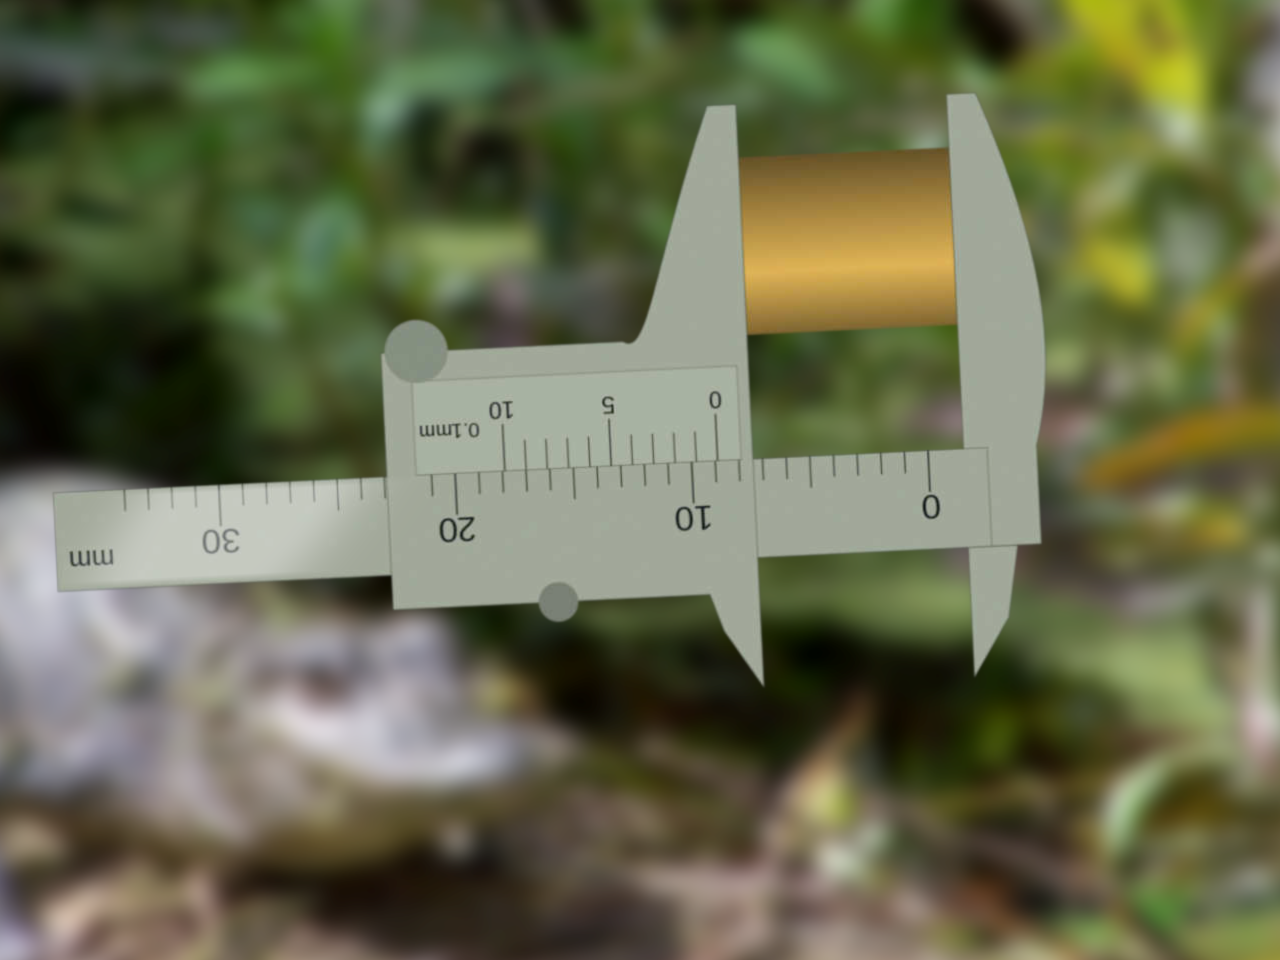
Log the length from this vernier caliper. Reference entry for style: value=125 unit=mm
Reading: value=8.9 unit=mm
